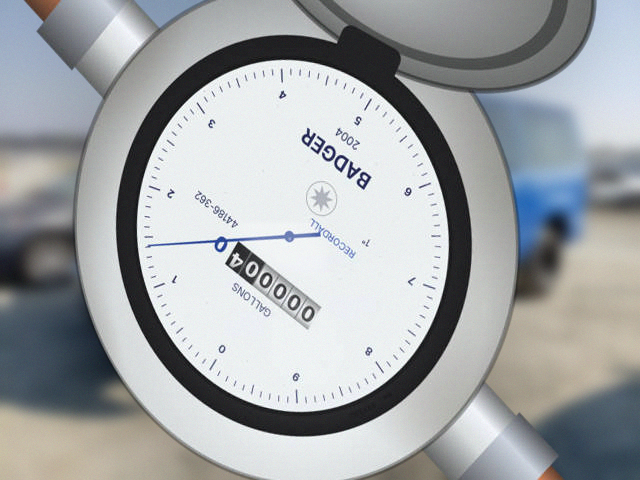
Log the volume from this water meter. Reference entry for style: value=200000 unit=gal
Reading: value=41.4 unit=gal
